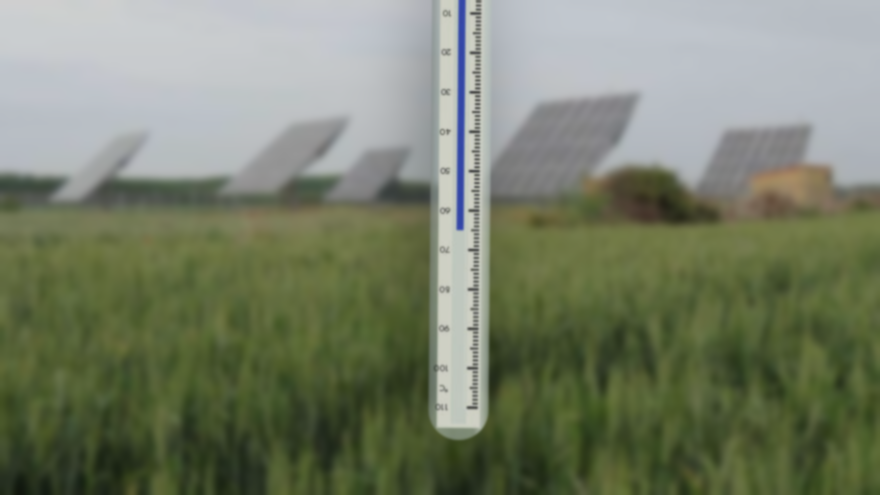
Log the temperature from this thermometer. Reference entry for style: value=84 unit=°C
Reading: value=65 unit=°C
